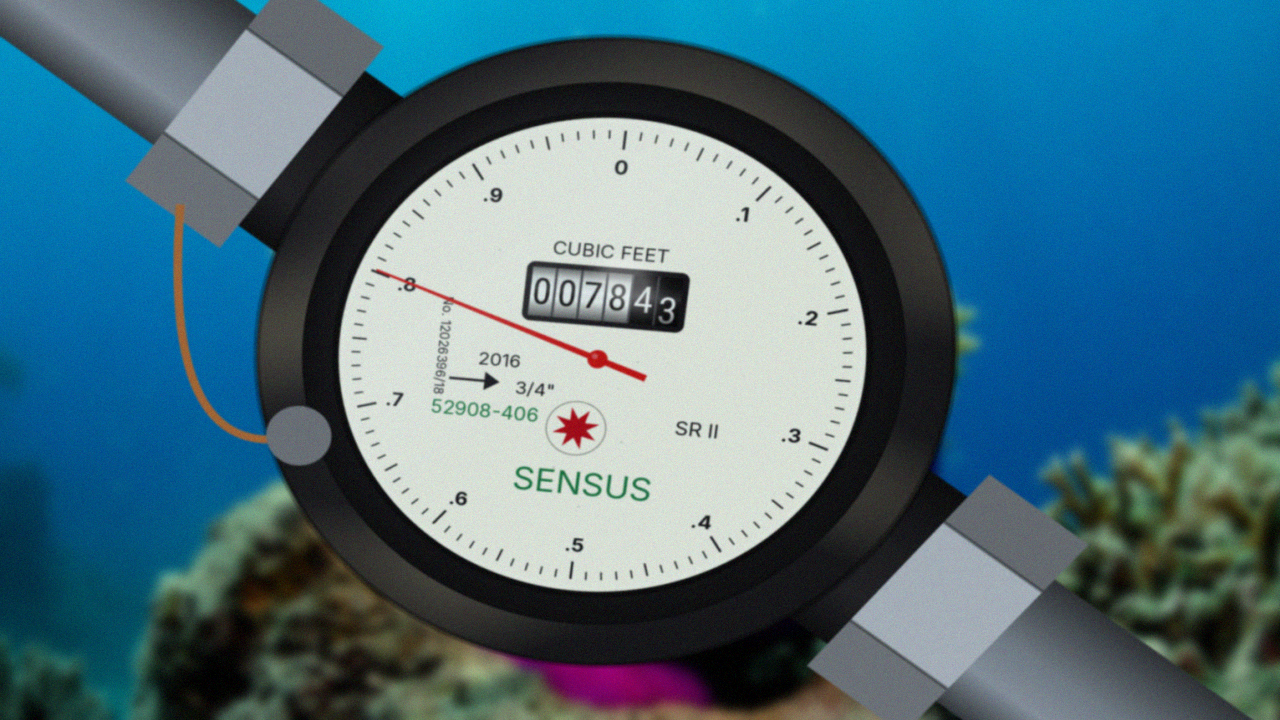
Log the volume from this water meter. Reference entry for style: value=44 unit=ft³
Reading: value=7842.80 unit=ft³
